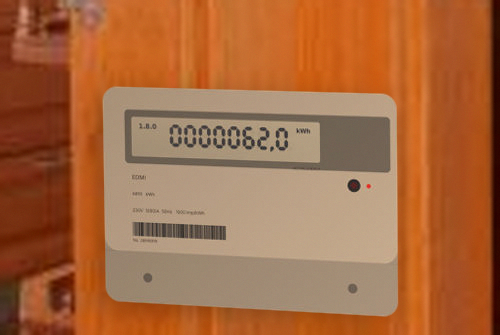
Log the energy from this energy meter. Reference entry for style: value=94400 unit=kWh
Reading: value=62.0 unit=kWh
